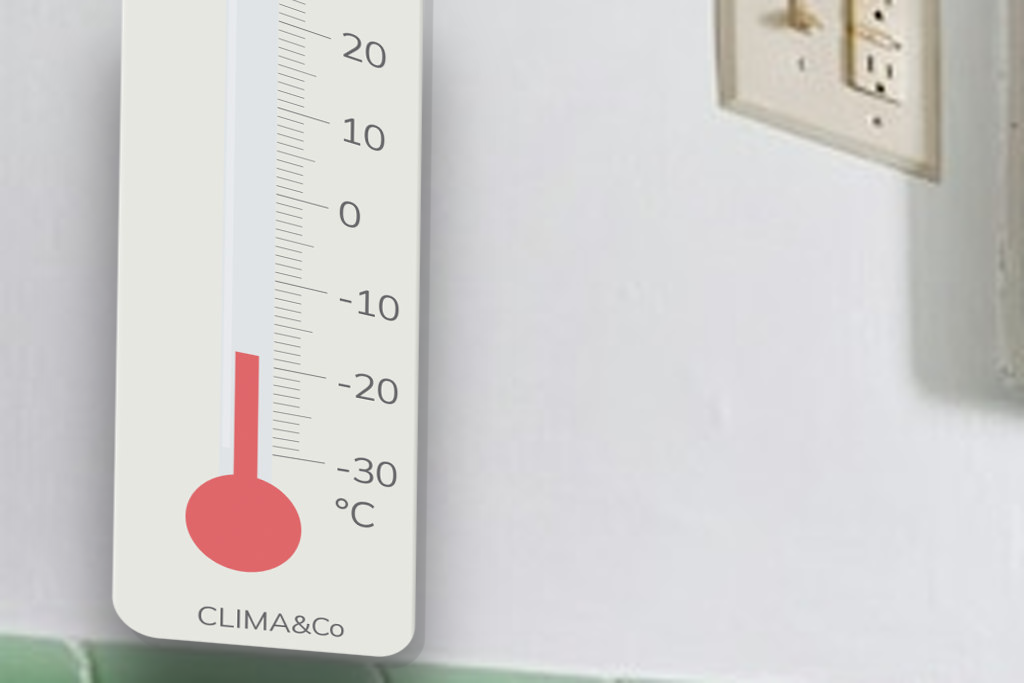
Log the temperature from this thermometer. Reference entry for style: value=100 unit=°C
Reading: value=-19 unit=°C
